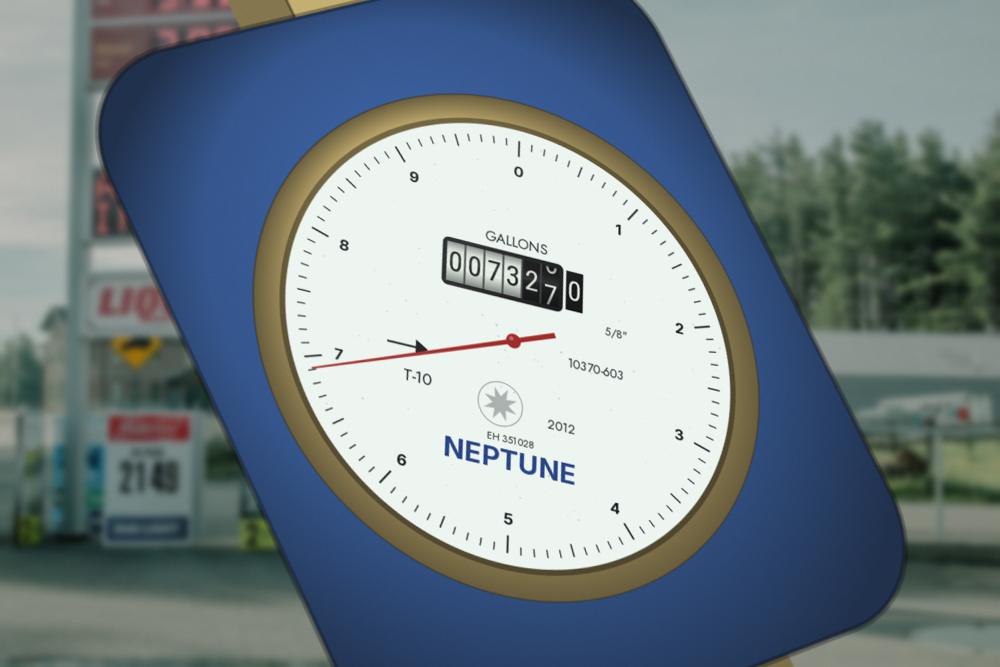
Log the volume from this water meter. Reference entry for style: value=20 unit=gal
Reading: value=73266.9 unit=gal
